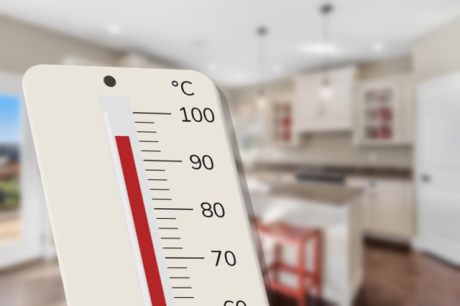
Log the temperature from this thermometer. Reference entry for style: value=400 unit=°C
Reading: value=95 unit=°C
